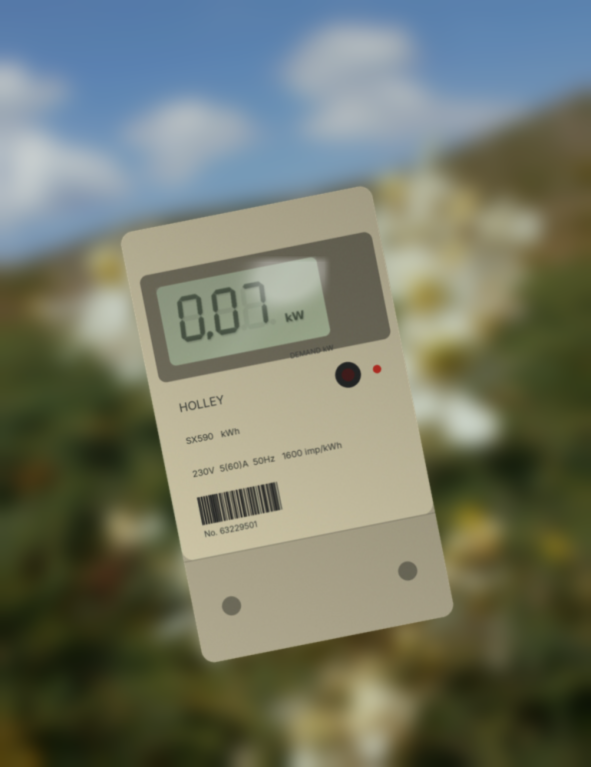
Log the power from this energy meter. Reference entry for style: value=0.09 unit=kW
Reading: value=0.07 unit=kW
